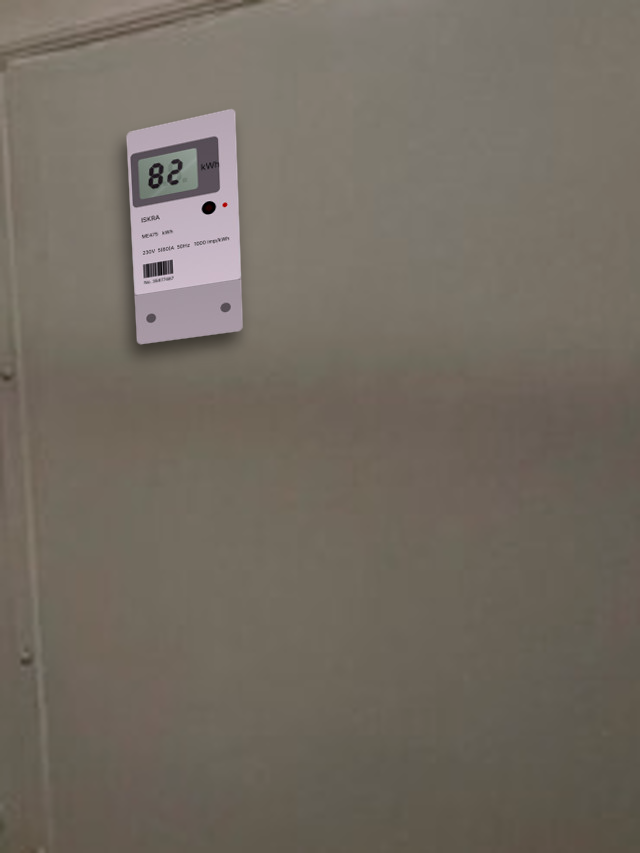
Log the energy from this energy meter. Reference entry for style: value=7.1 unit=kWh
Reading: value=82 unit=kWh
